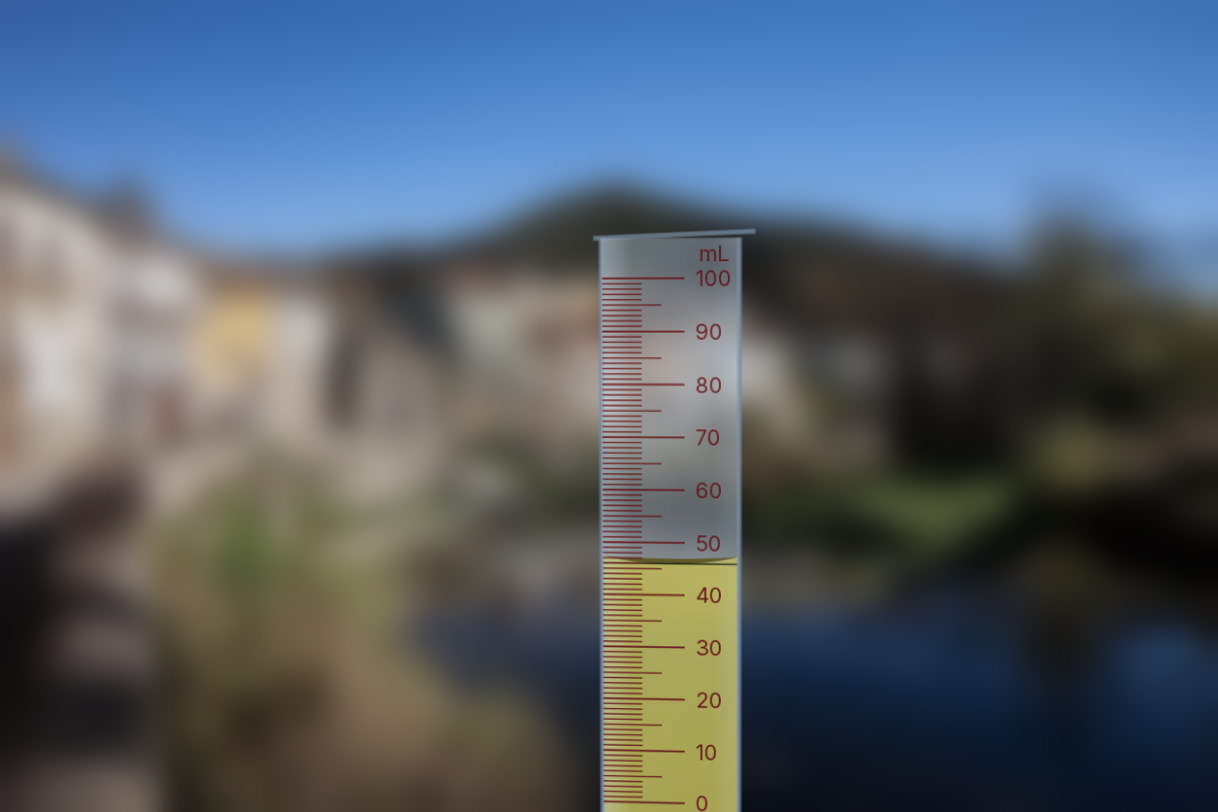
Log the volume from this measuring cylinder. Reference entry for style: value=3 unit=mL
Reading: value=46 unit=mL
